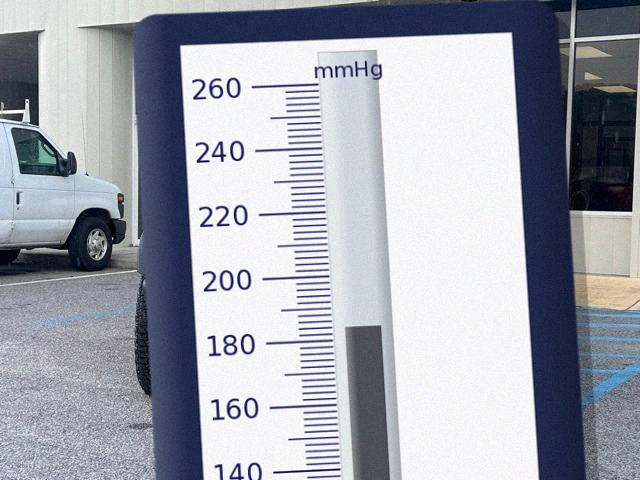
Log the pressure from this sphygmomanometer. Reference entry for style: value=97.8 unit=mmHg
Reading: value=184 unit=mmHg
